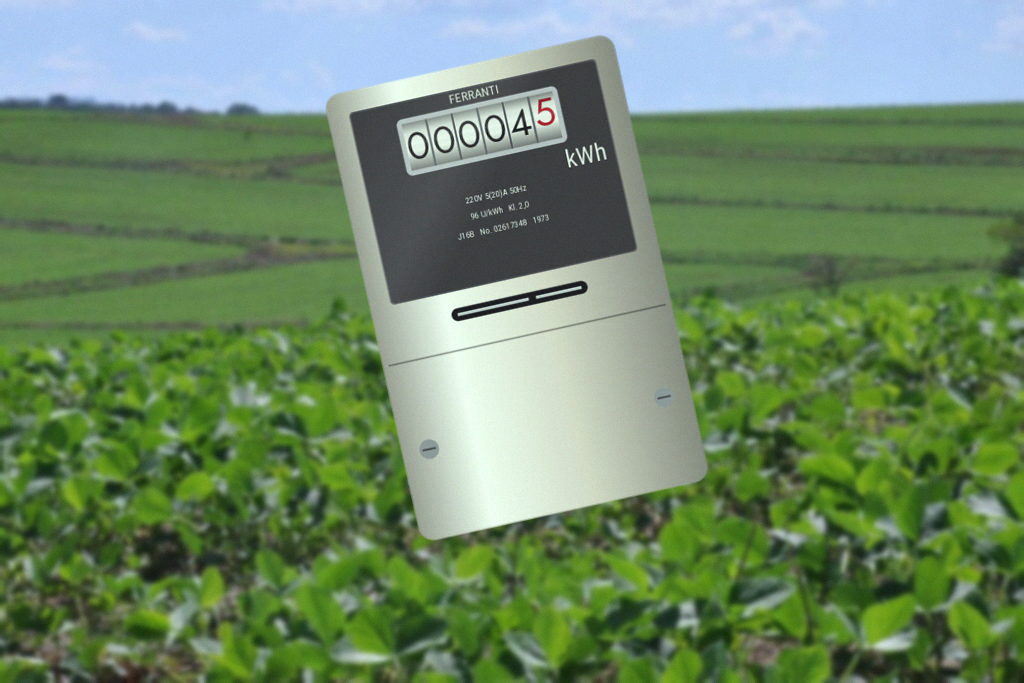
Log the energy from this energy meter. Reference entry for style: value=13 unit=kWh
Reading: value=4.5 unit=kWh
